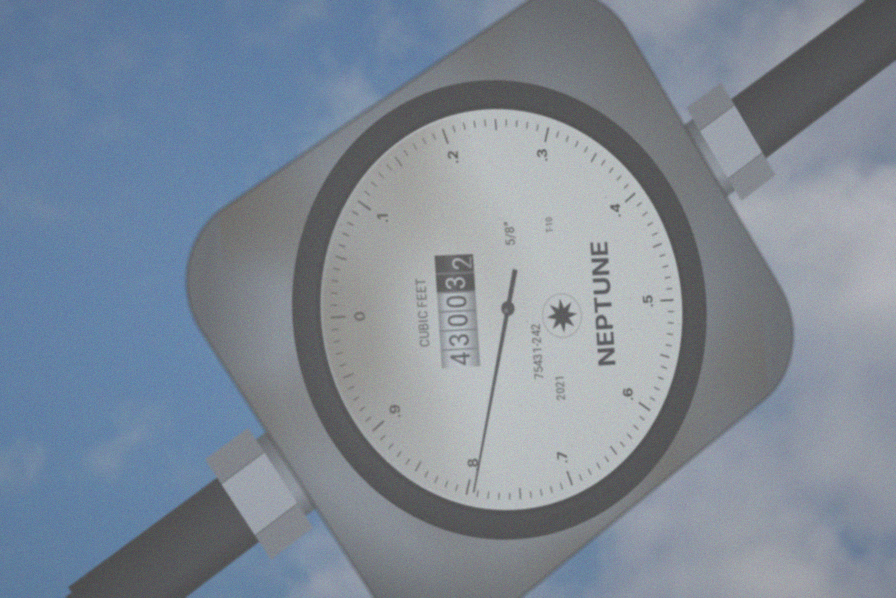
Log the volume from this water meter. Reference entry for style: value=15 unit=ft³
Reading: value=430031.79 unit=ft³
